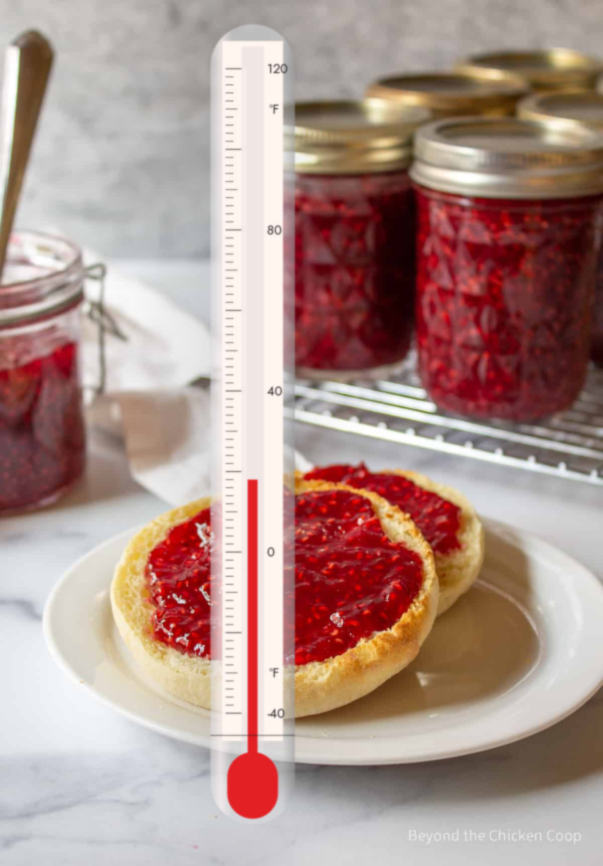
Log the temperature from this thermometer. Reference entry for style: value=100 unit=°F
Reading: value=18 unit=°F
